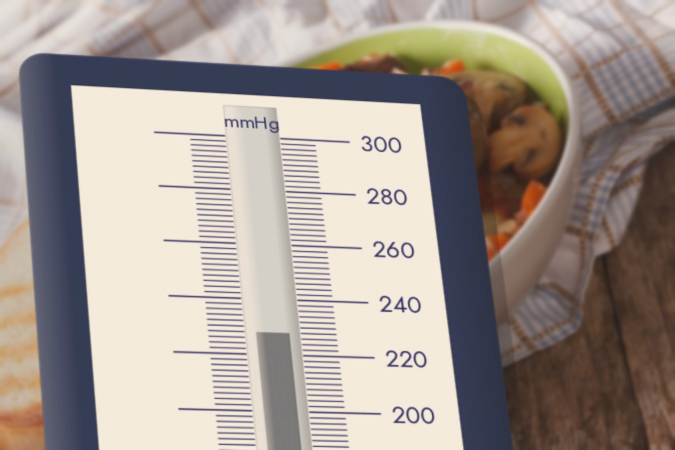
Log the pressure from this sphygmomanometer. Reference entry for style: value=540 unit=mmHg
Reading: value=228 unit=mmHg
